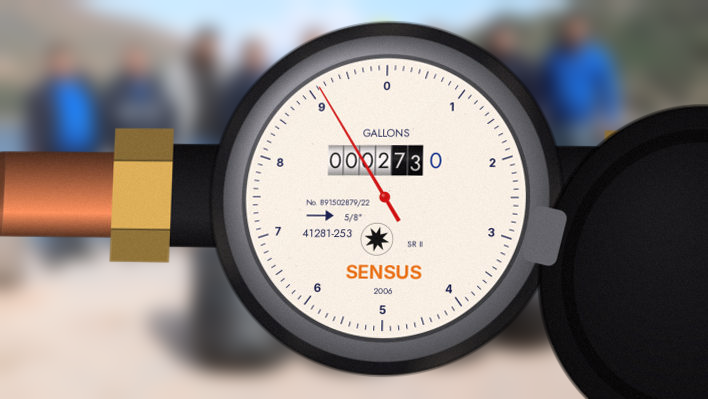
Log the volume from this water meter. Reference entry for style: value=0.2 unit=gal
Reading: value=2729.1 unit=gal
